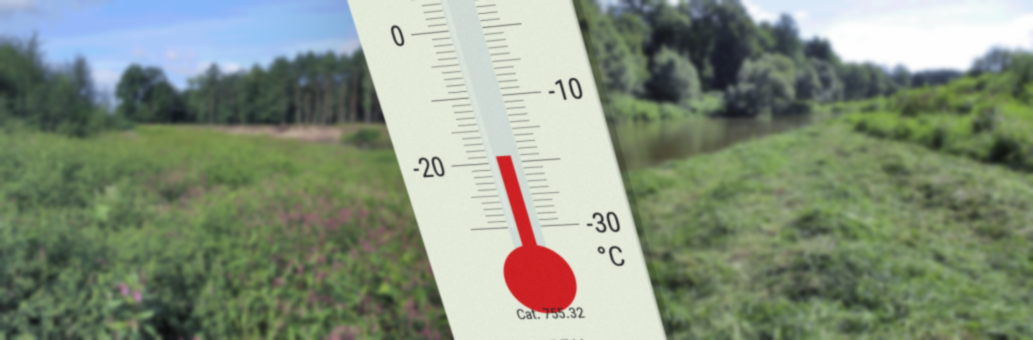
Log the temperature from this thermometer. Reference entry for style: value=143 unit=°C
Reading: value=-19 unit=°C
